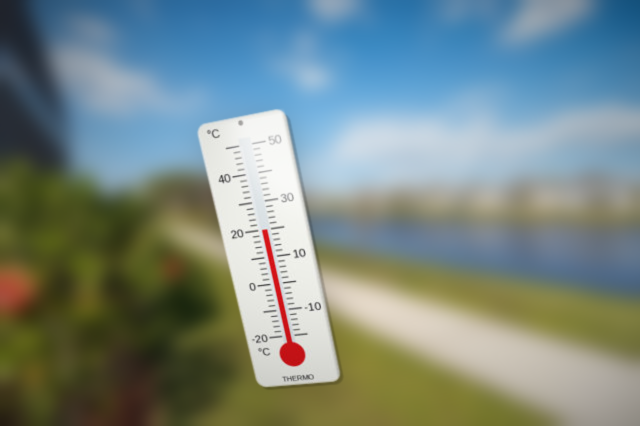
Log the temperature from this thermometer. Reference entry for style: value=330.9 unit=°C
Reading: value=20 unit=°C
